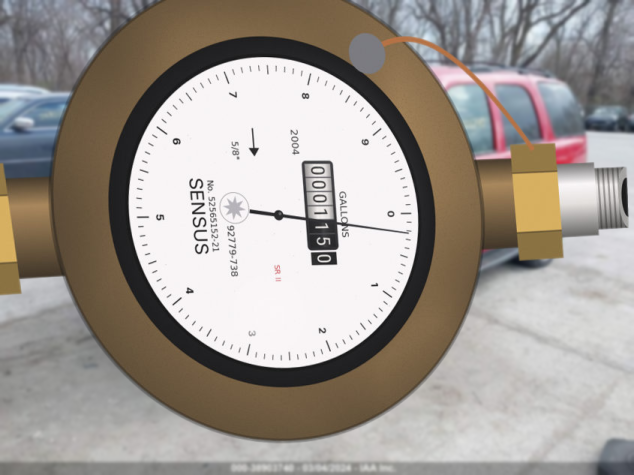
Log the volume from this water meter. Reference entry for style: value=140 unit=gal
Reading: value=1150.2 unit=gal
